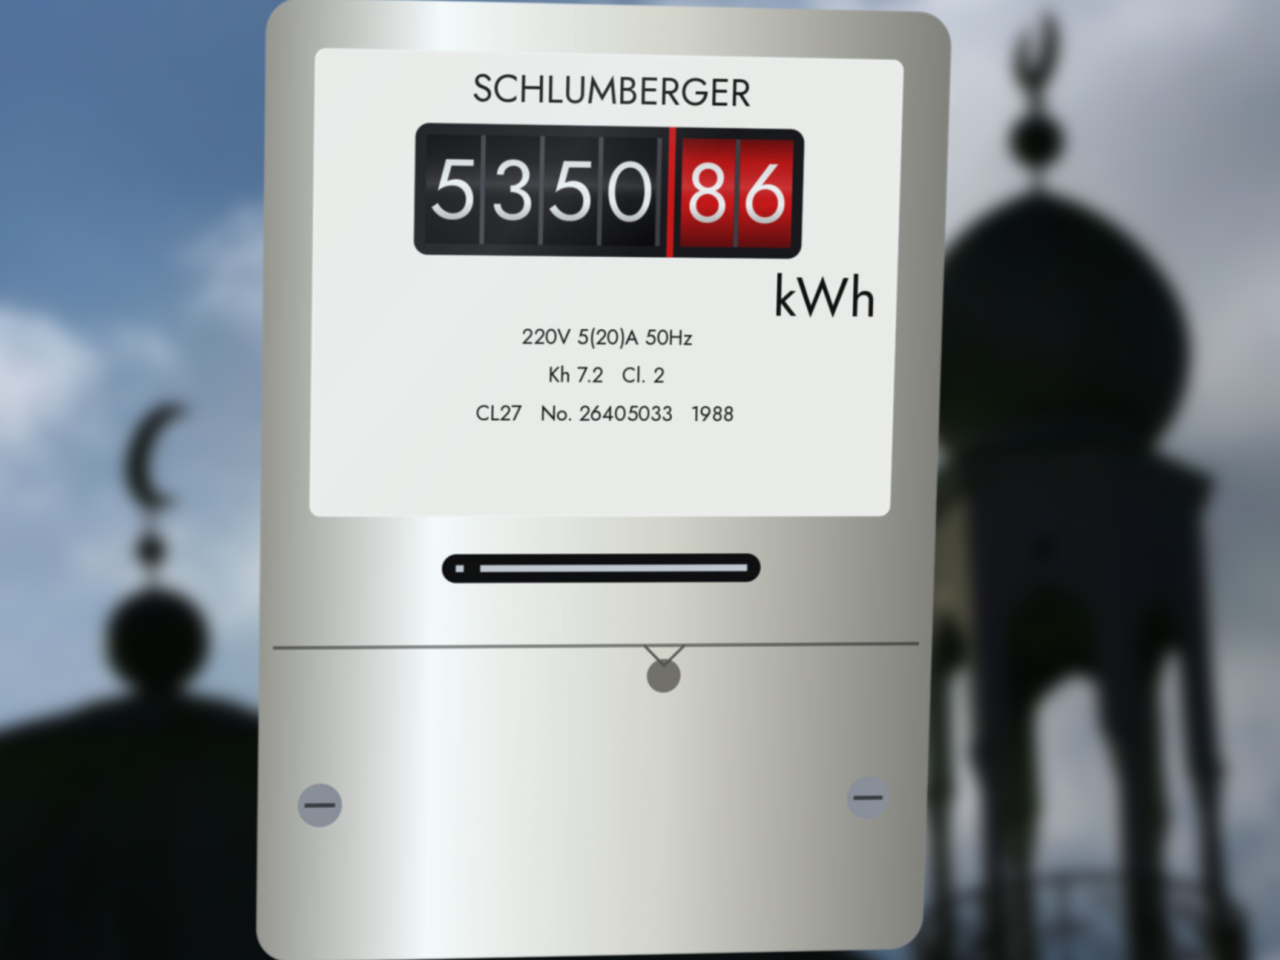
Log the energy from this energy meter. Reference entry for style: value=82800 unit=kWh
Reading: value=5350.86 unit=kWh
